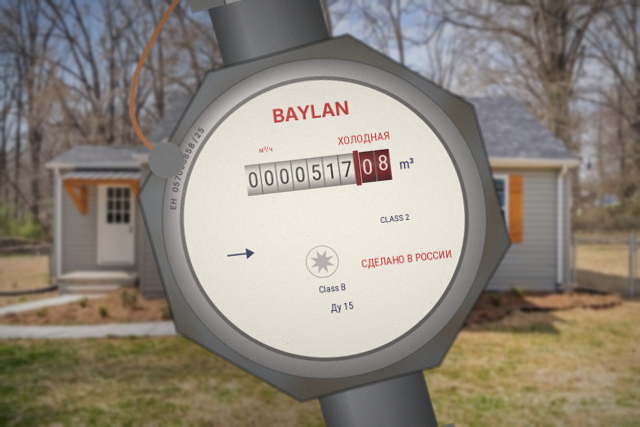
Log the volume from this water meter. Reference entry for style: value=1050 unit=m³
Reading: value=517.08 unit=m³
